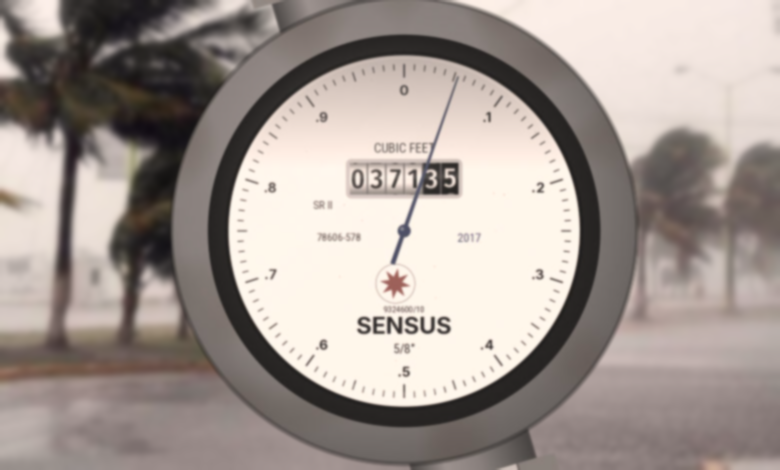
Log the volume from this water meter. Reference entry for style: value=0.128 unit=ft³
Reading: value=37135.05 unit=ft³
